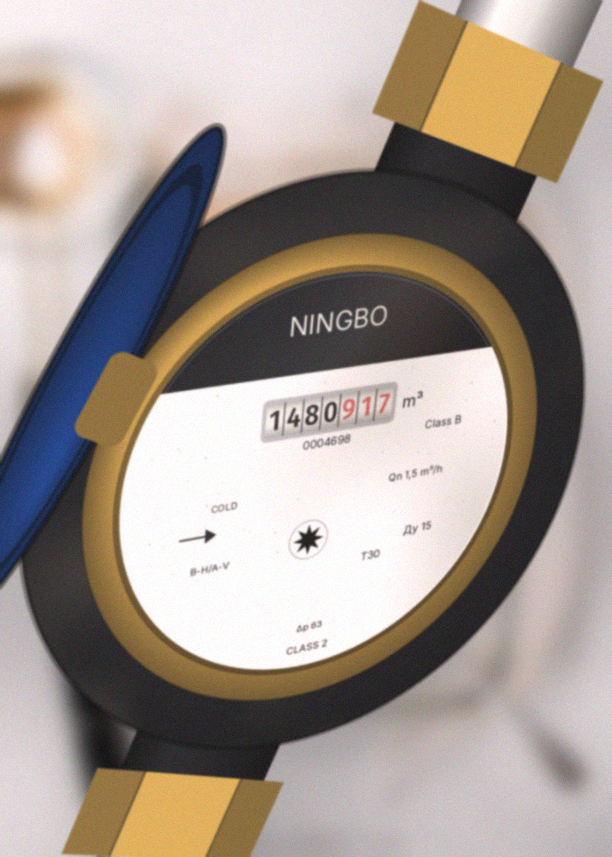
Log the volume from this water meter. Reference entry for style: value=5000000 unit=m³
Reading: value=1480.917 unit=m³
